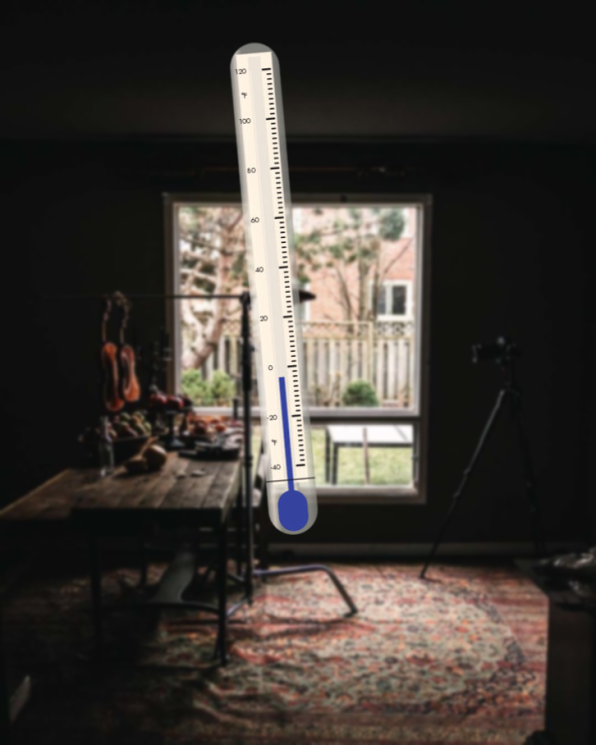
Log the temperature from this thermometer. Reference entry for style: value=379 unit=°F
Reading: value=-4 unit=°F
